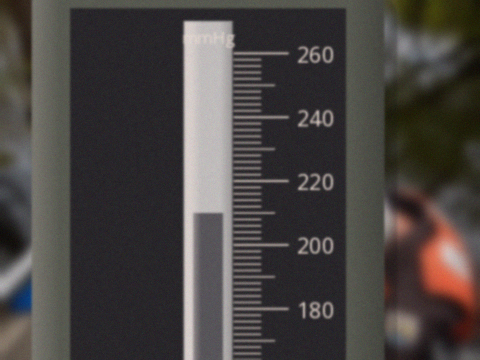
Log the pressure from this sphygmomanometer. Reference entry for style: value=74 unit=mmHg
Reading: value=210 unit=mmHg
